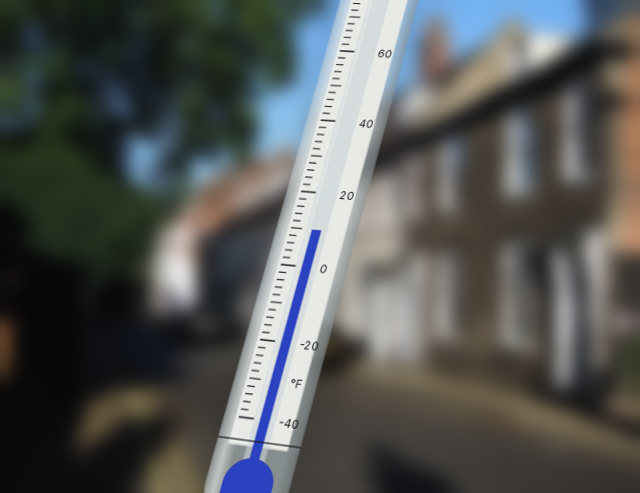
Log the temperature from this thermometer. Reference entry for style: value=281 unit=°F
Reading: value=10 unit=°F
